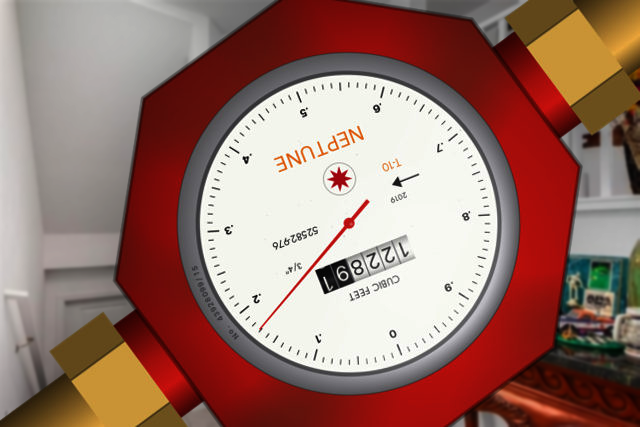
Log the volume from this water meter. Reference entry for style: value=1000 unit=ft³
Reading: value=122891.17 unit=ft³
